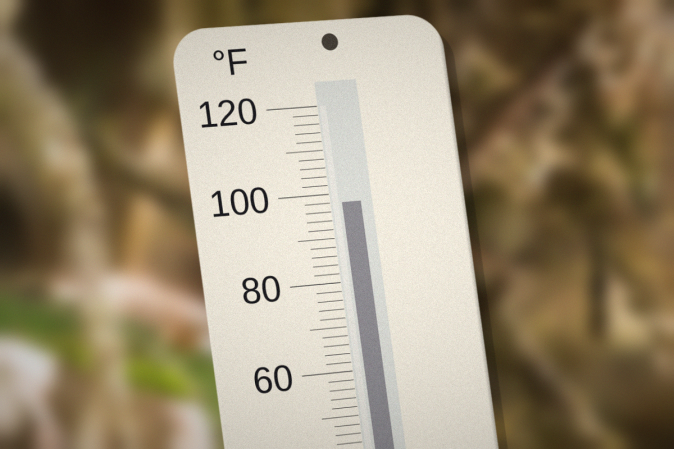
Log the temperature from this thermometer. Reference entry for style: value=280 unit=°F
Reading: value=98 unit=°F
